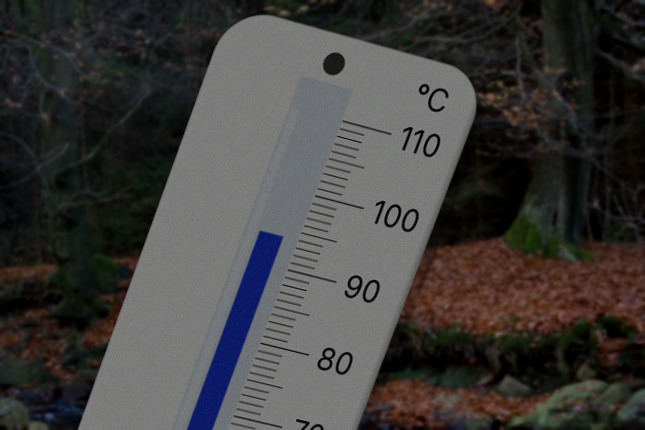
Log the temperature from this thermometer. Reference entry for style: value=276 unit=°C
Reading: value=94 unit=°C
